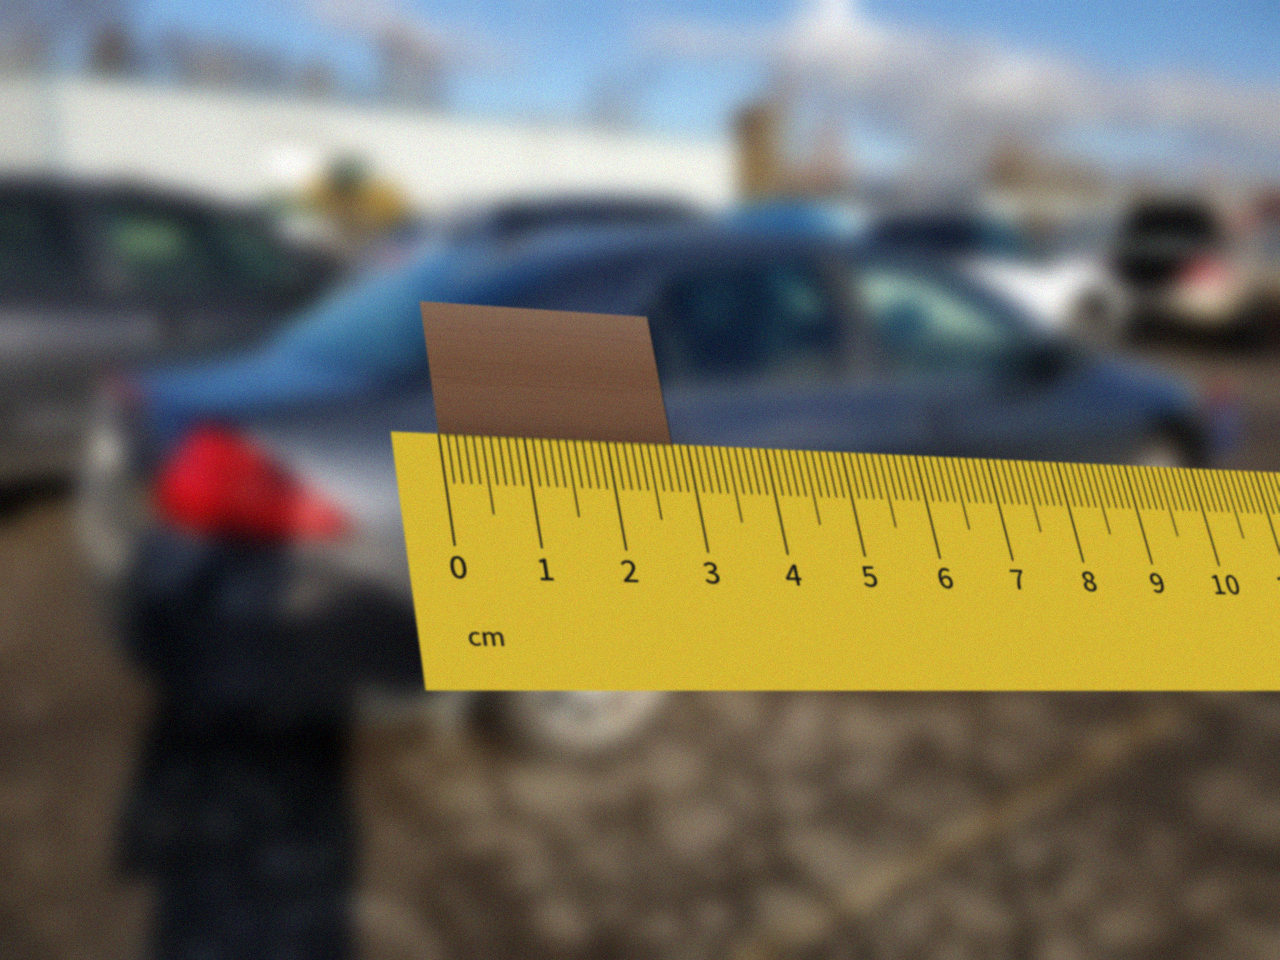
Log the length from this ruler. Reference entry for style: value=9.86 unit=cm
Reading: value=2.8 unit=cm
